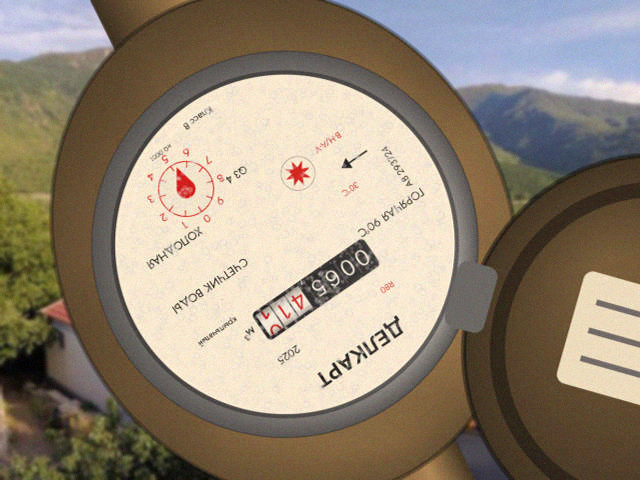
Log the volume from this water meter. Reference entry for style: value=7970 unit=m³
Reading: value=65.4105 unit=m³
